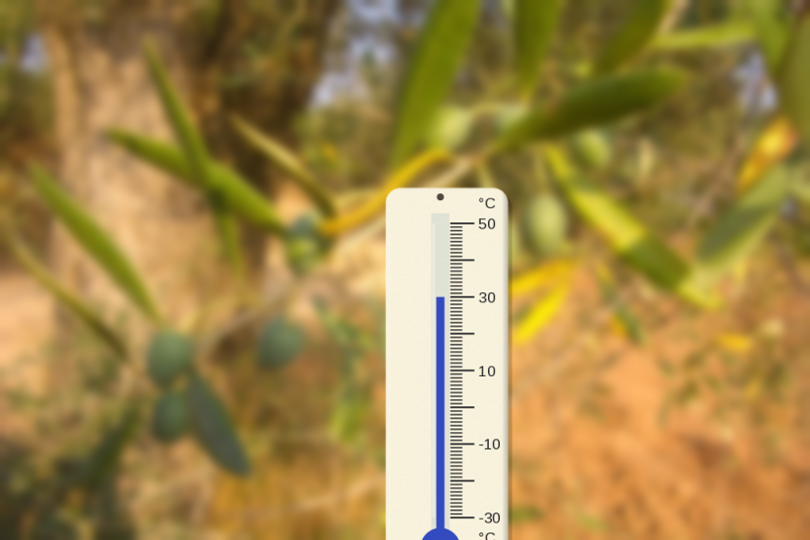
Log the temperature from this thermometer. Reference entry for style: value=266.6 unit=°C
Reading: value=30 unit=°C
